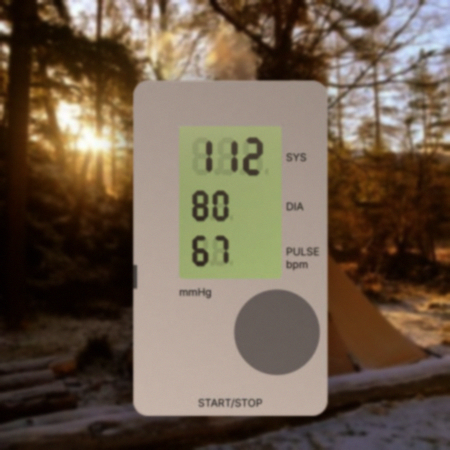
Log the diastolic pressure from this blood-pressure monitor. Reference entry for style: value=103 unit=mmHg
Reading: value=80 unit=mmHg
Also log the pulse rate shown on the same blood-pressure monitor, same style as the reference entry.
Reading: value=67 unit=bpm
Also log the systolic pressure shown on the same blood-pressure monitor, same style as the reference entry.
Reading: value=112 unit=mmHg
